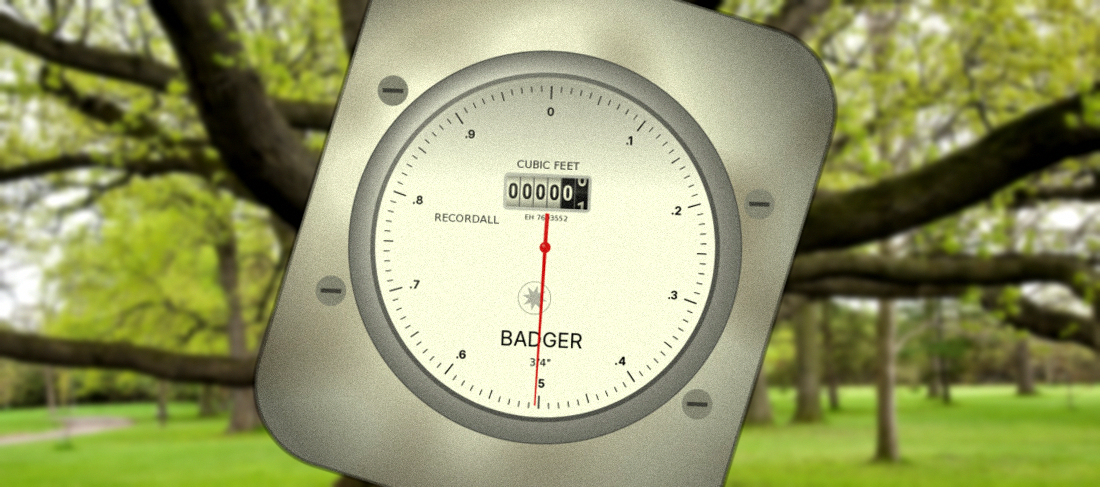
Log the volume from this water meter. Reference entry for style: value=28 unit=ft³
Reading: value=0.50 unit=ft³
